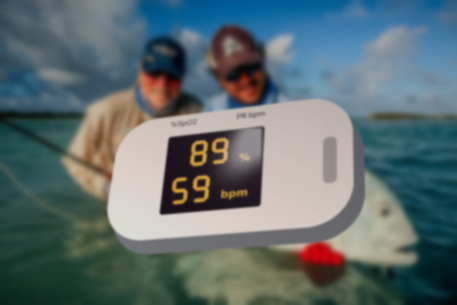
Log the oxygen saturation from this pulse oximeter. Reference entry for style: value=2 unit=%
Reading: value=89 unit=%
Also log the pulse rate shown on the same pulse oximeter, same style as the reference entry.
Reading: value=59 unit=bpm
